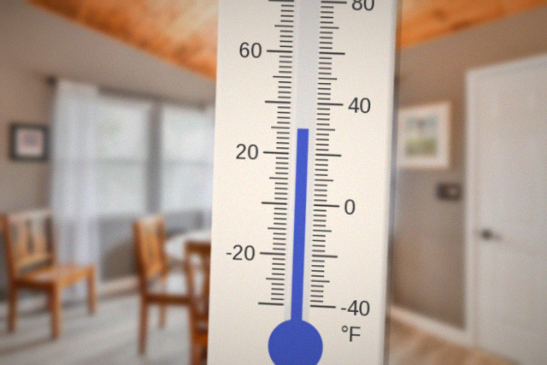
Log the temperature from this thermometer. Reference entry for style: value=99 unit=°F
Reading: value=30 unit=°F
